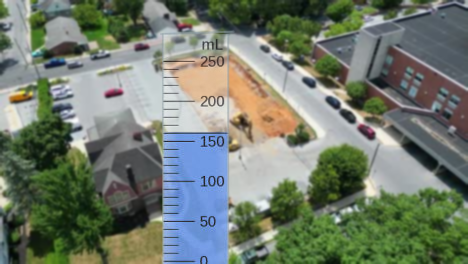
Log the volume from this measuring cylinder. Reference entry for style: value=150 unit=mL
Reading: value=160 unit=mL
